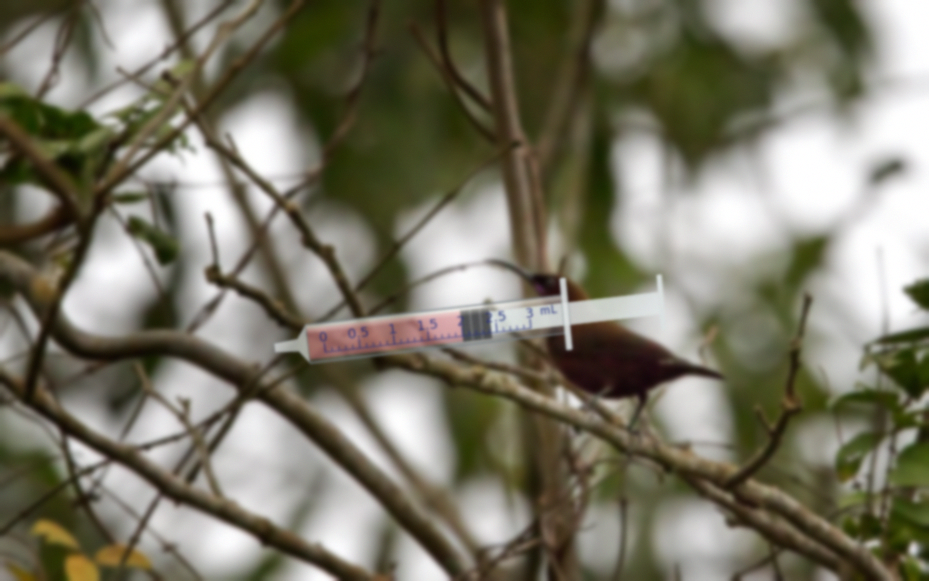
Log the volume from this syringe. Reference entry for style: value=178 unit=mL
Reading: value=2 unit=mL
